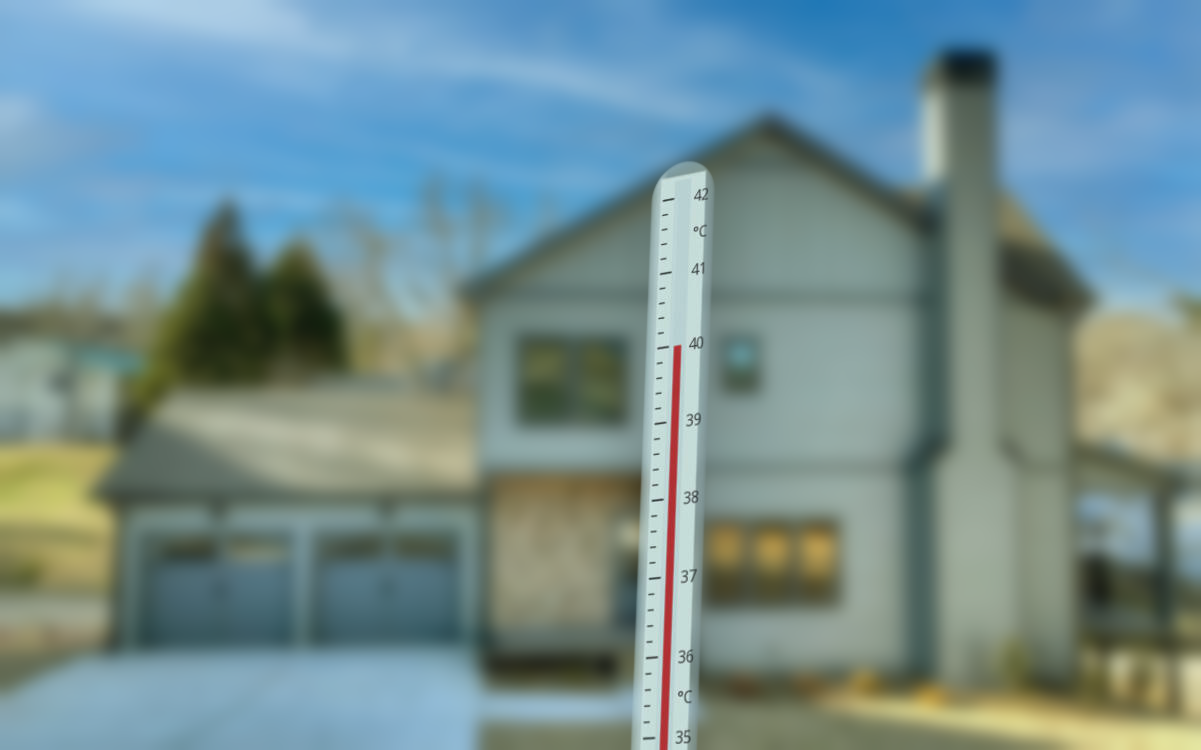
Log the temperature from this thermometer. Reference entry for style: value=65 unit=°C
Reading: value=40 unit=°C
